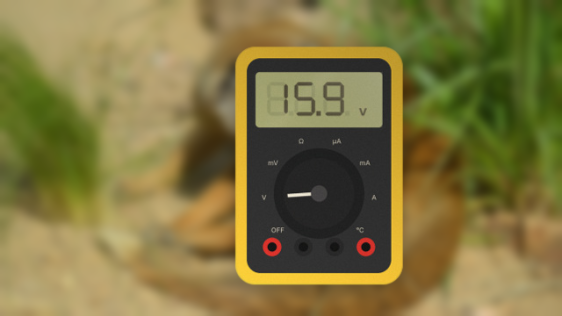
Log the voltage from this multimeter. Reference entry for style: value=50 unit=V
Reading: value=15.9 unit=V
